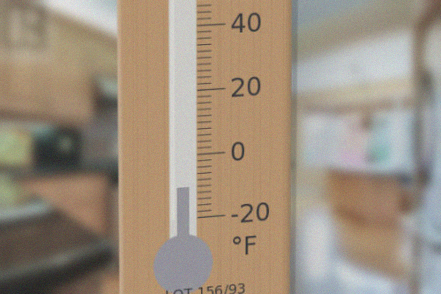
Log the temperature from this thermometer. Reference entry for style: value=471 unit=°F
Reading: value=-10 unit=°F
